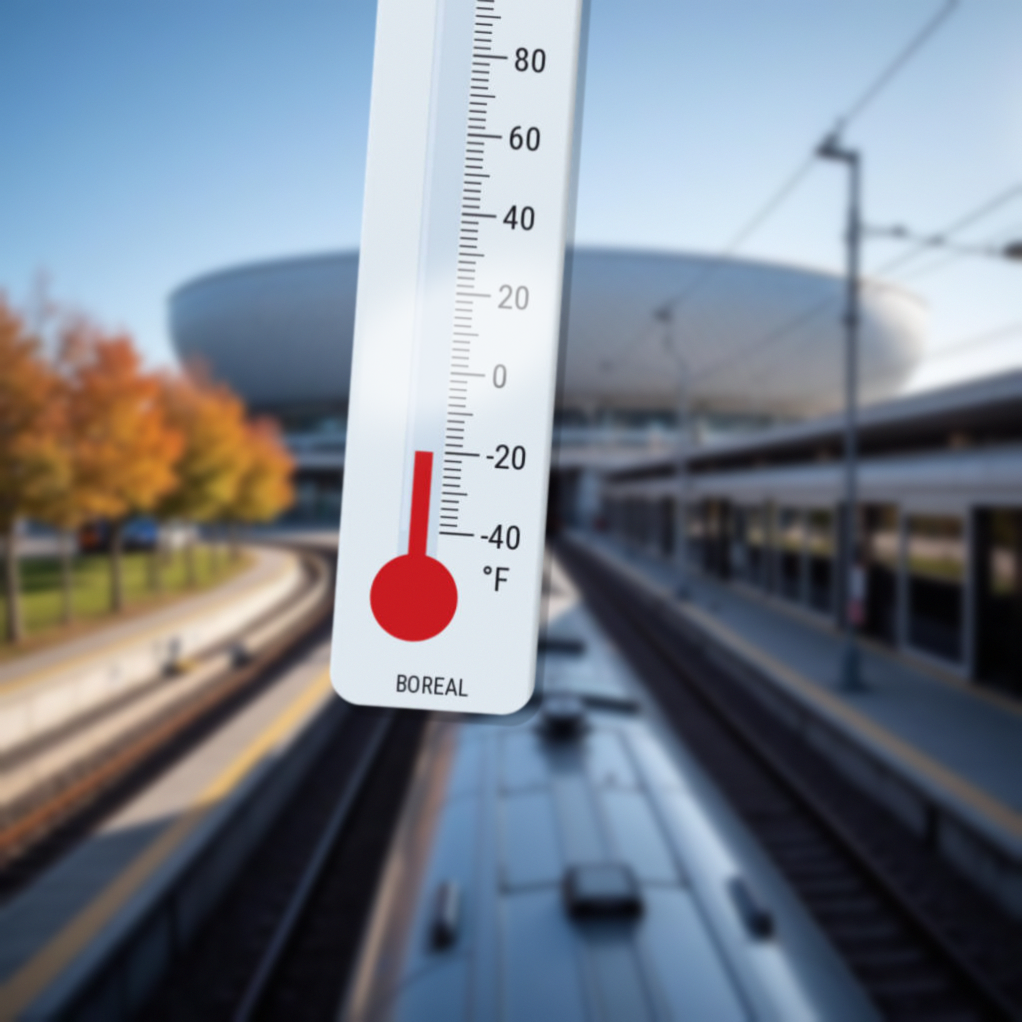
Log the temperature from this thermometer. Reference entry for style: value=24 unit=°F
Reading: value=-20 unit=°F
